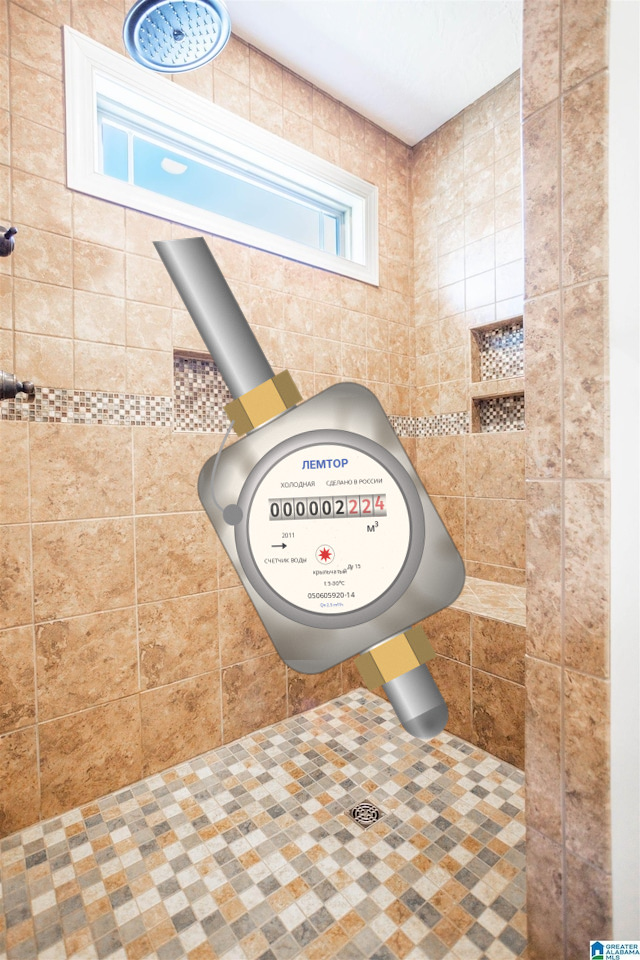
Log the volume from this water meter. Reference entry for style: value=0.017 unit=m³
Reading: value=2.224 unit=m³
